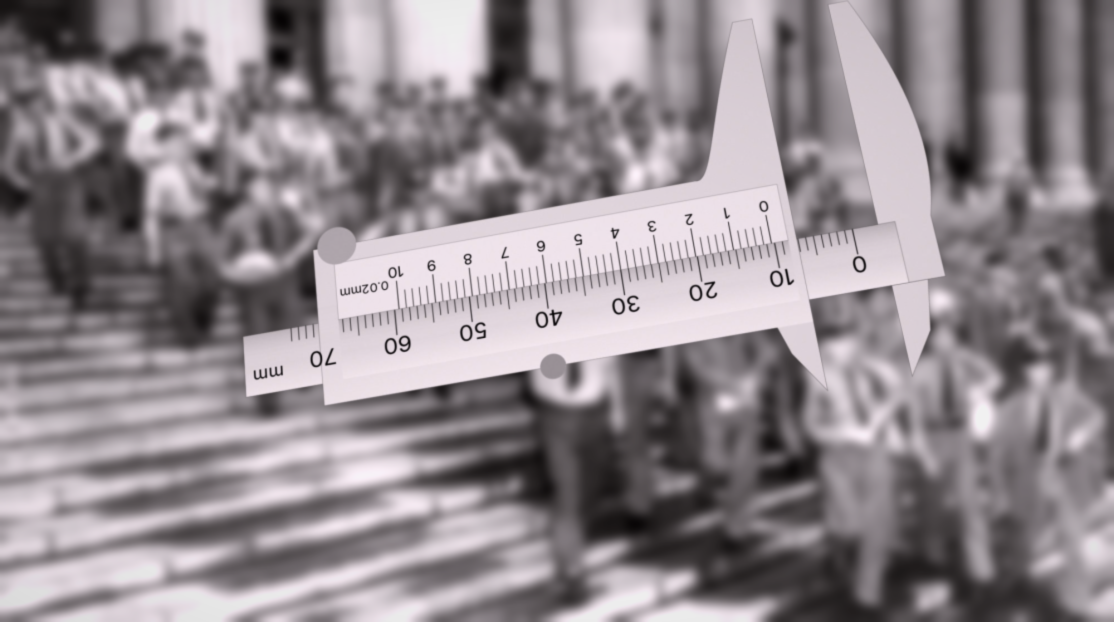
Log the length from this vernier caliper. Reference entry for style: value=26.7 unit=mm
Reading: value=10.4 unit=mm
